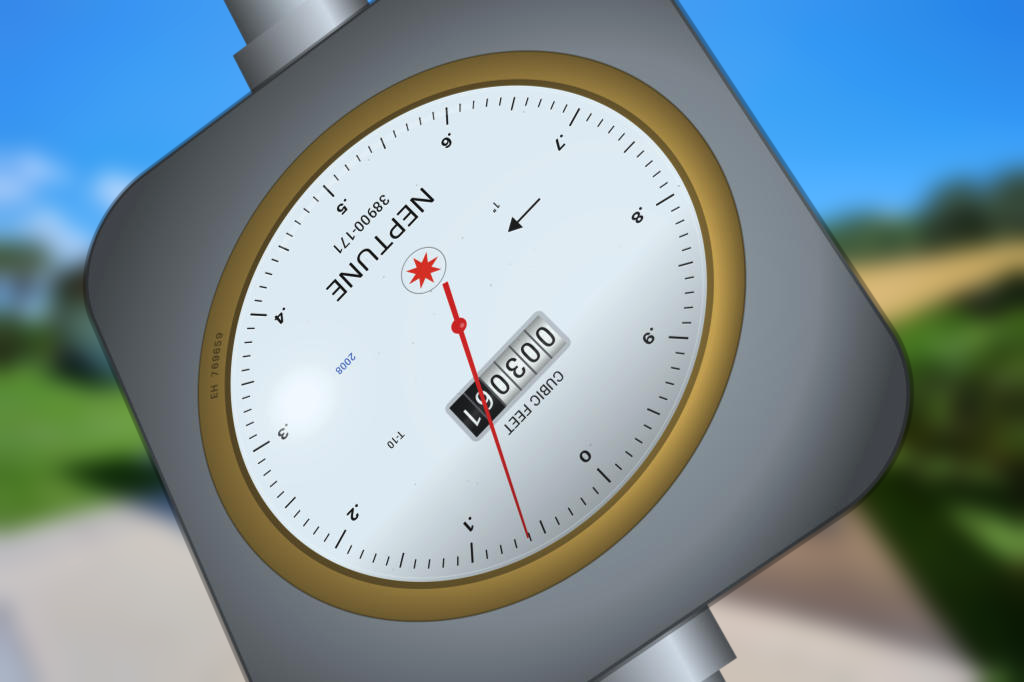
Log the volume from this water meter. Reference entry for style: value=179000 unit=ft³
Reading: value=3061.06 unit=ft³
